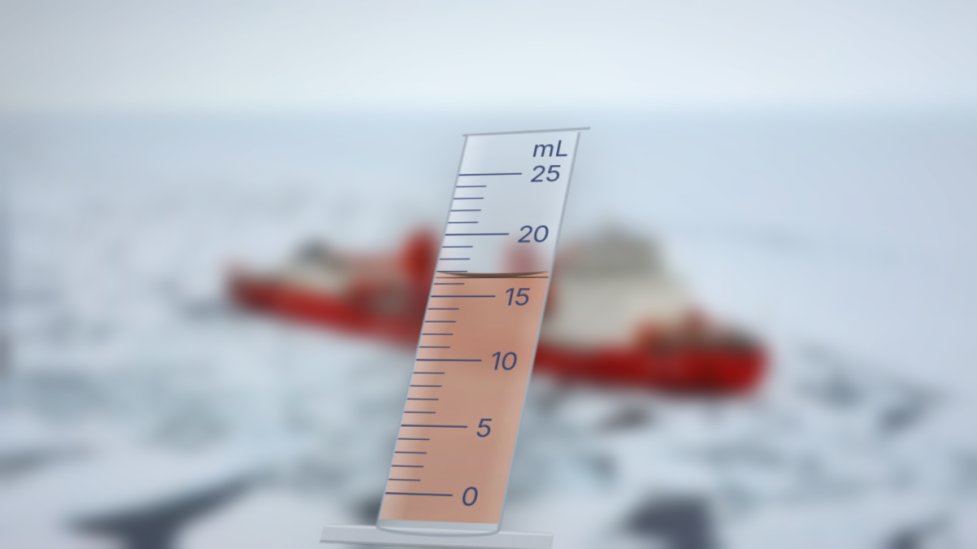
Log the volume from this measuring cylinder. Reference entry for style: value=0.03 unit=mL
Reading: value=16.5 unit=mL
